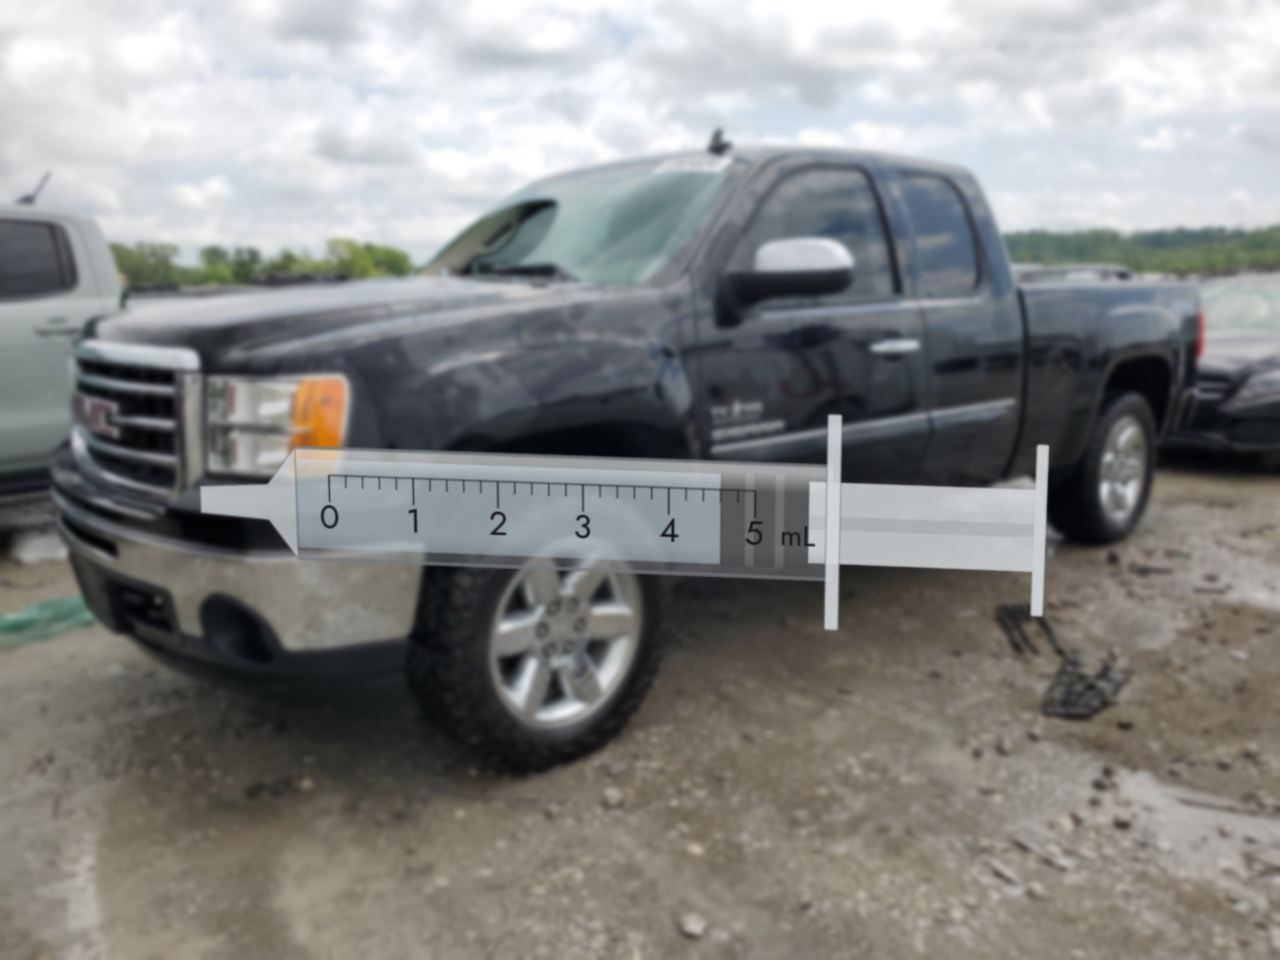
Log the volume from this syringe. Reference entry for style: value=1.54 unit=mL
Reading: value=4.6 unit=mL
